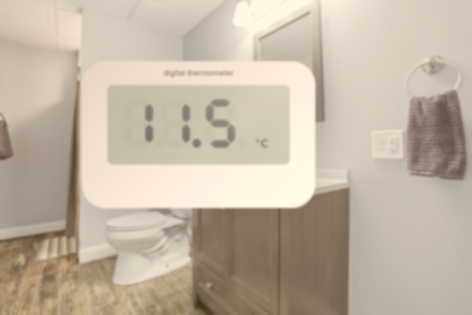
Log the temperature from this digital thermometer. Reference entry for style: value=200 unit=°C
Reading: value=11.5 unit=°C
